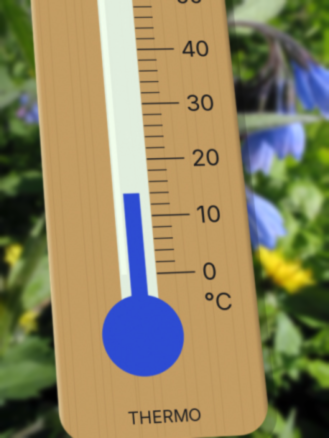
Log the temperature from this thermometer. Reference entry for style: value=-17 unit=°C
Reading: value=14 unit=°C
